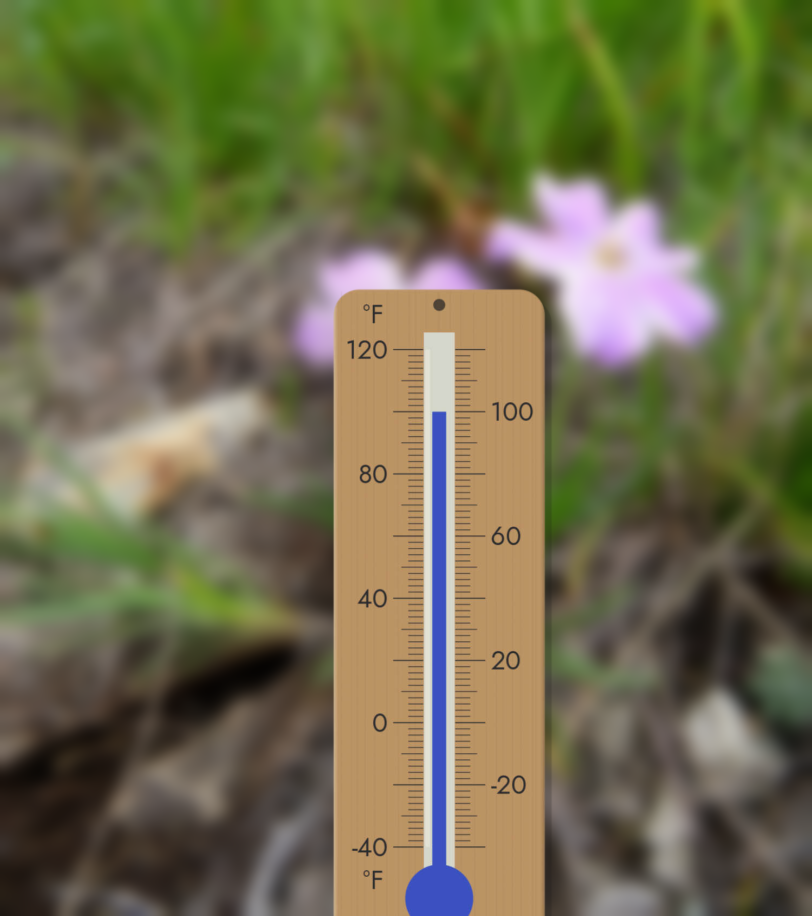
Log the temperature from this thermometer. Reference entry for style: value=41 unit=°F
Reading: value=100 unit=°F
